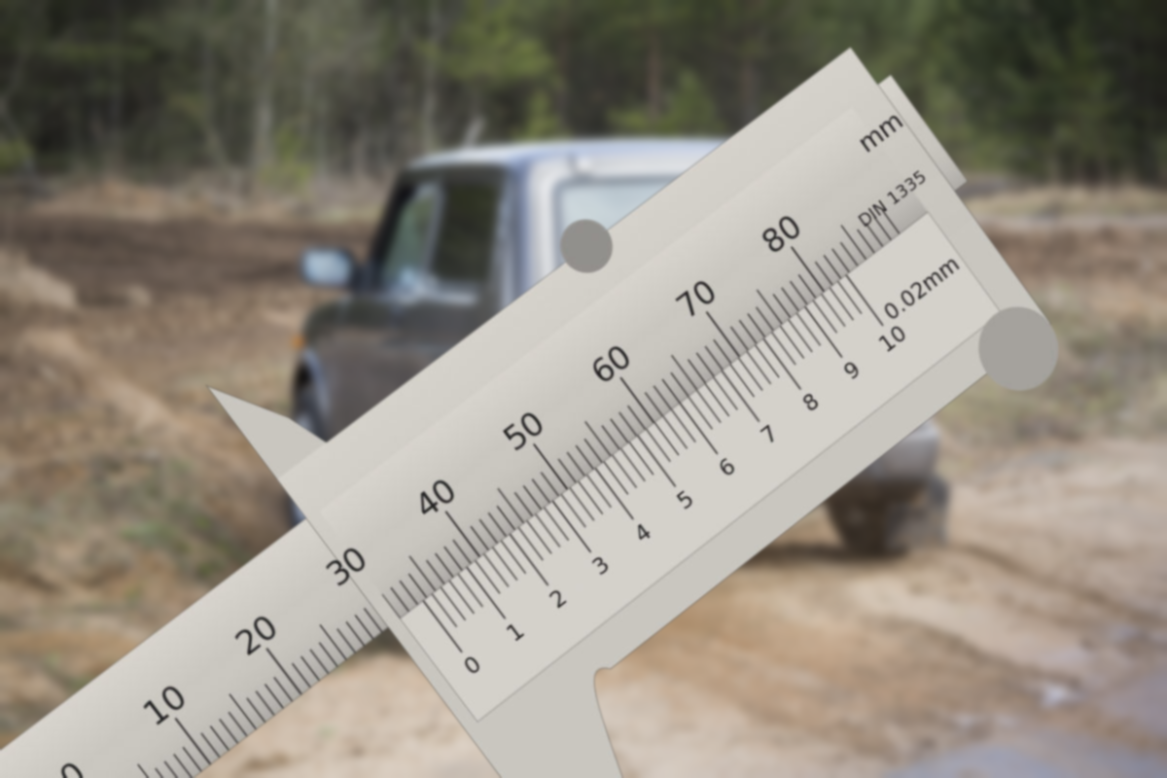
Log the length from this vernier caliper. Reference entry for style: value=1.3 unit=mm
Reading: value=33.6 unit=mm
